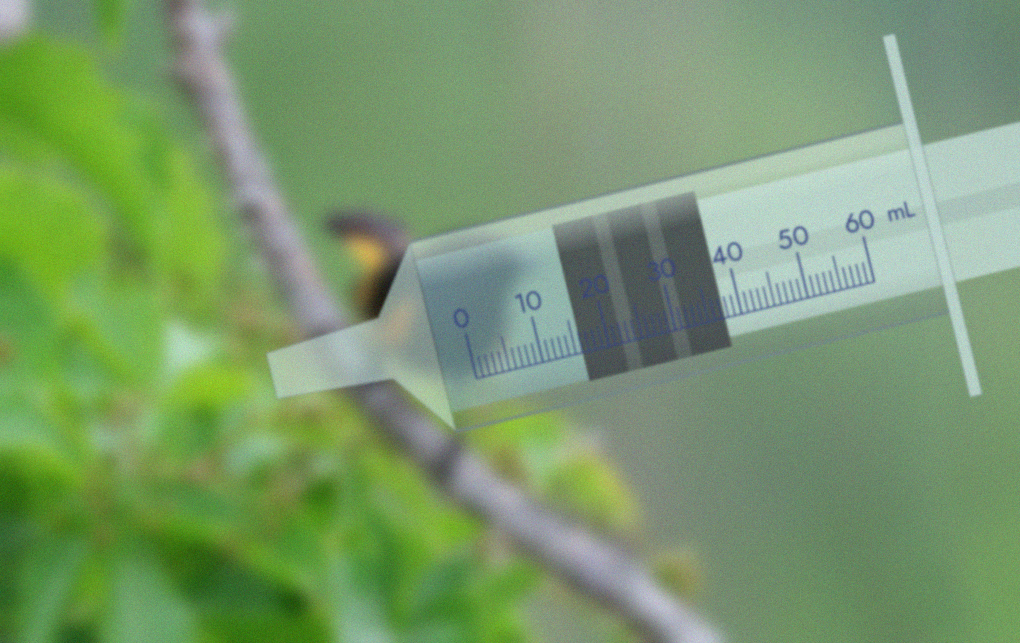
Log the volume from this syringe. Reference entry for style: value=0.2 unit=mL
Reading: value=16 unit=mL
